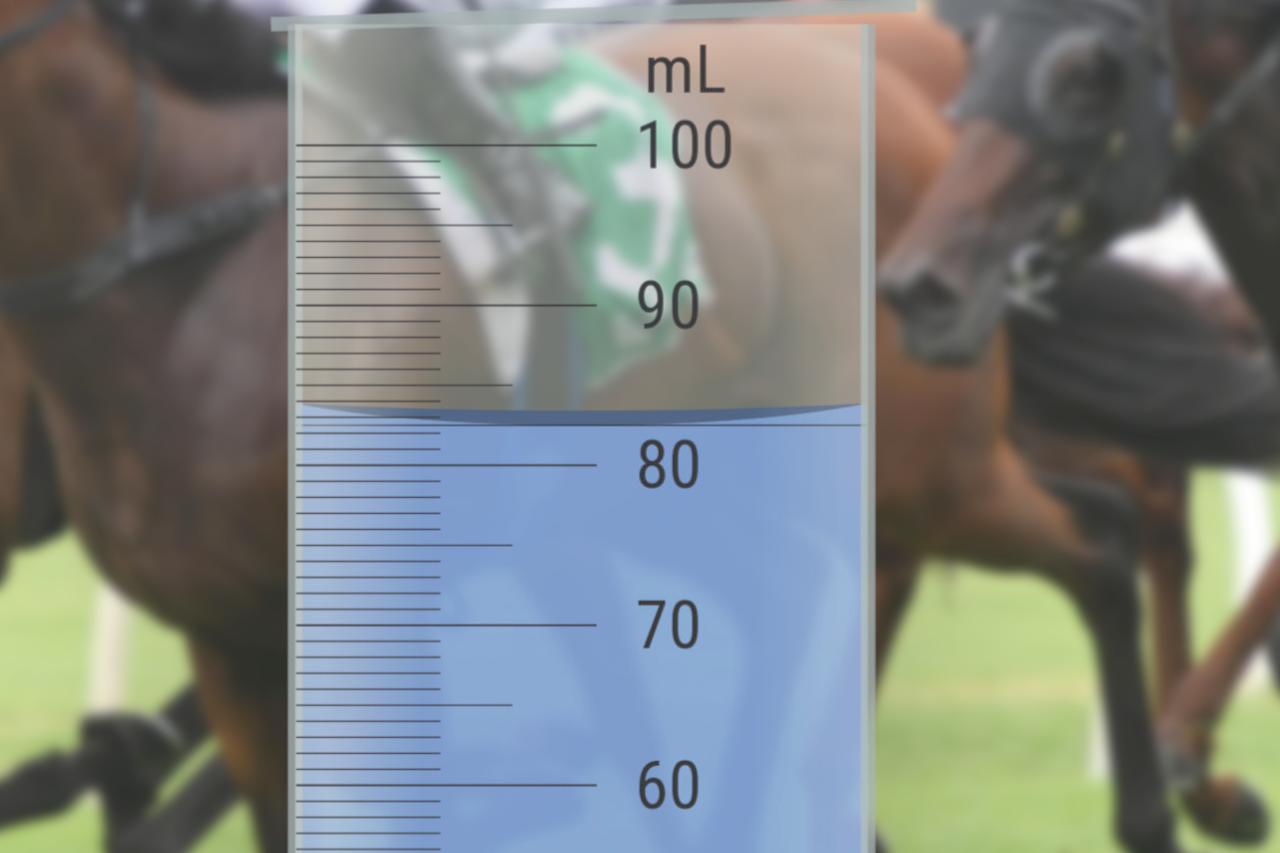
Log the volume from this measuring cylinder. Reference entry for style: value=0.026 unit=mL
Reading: value=82.5 unit=mL
